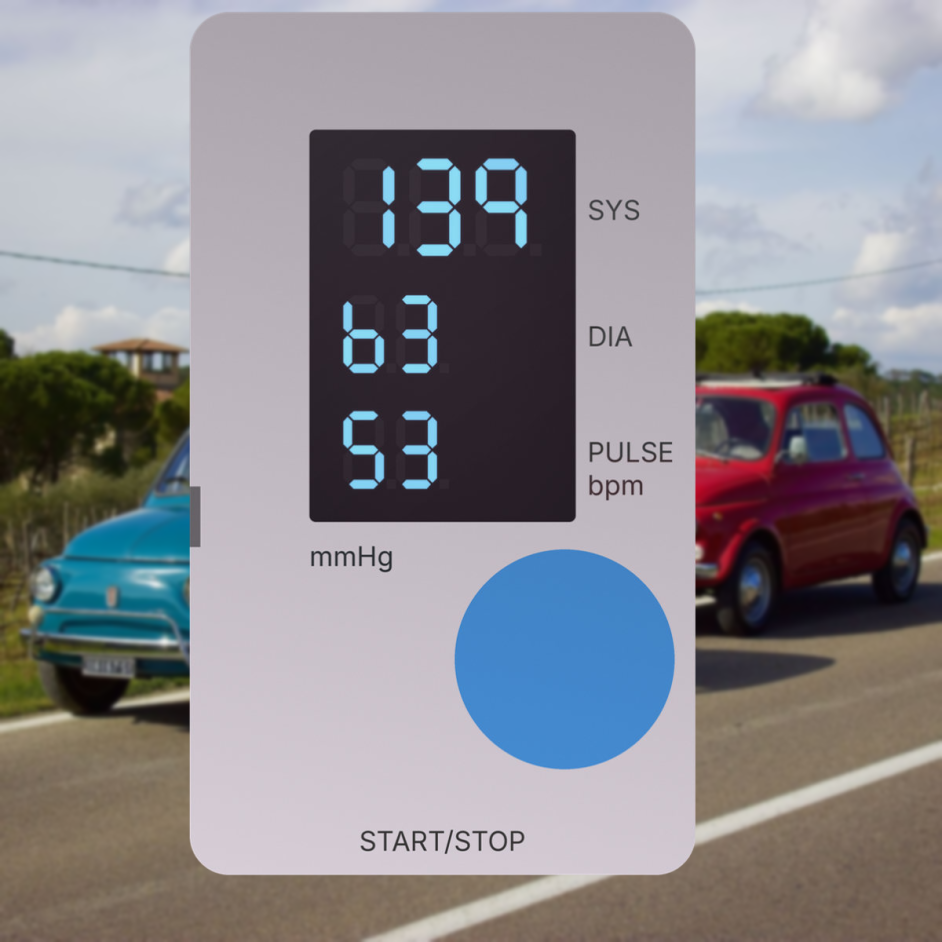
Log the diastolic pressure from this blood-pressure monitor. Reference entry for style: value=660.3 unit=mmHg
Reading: value=63 unit=mmHg
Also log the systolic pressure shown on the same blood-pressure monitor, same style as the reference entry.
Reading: value=139 unit=mmHg
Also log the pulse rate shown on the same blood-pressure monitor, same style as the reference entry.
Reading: value=53 unit=bpm
